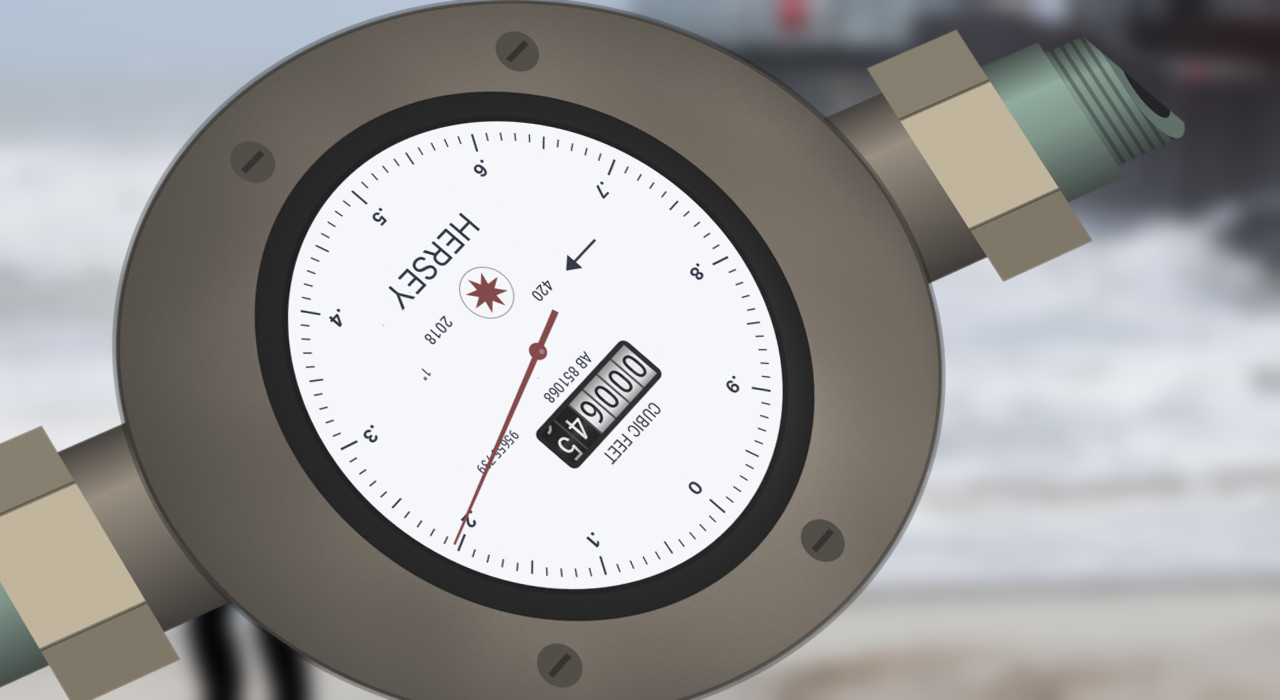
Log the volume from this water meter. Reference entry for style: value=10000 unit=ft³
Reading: value=645.20 unit=ft³
